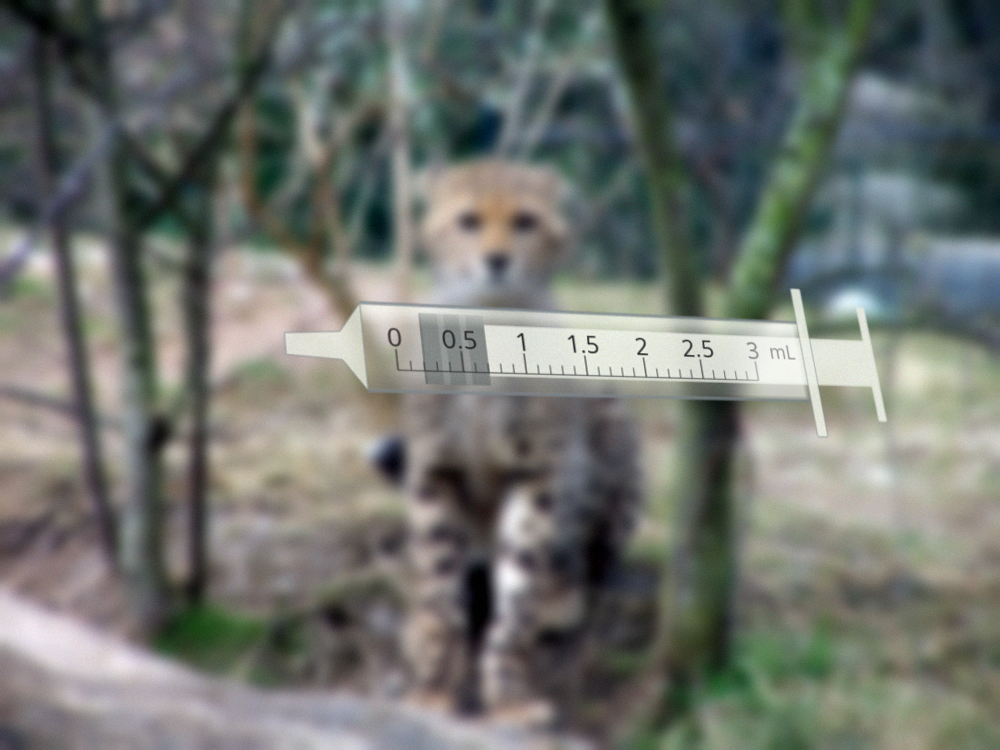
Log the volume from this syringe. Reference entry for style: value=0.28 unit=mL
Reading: value=0.2 unit=mL
